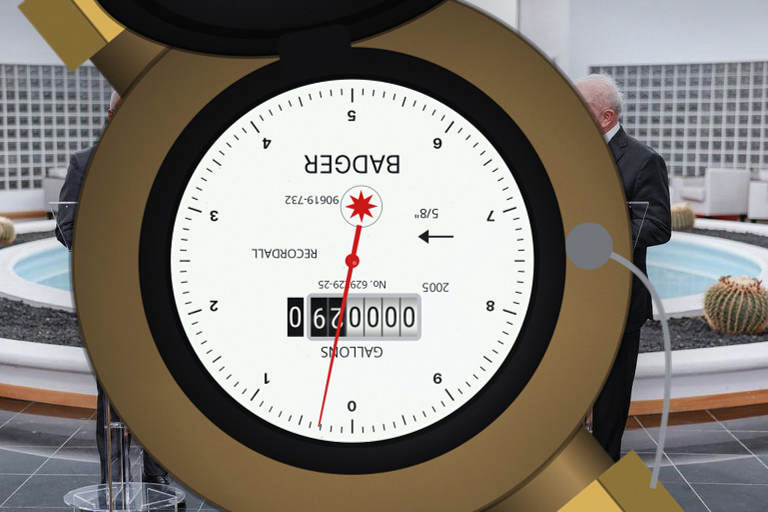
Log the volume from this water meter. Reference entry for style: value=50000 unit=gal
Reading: value=290.3 unit=gal
